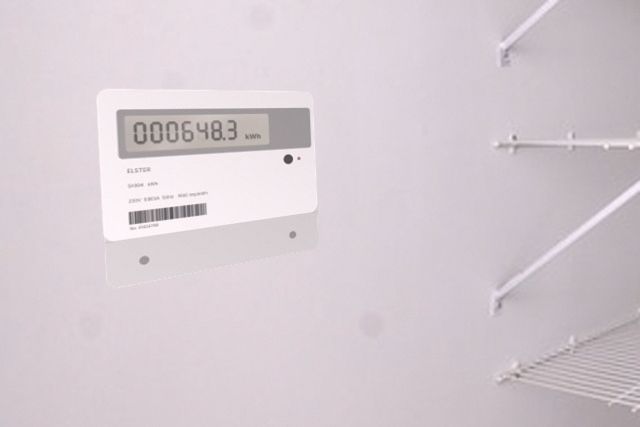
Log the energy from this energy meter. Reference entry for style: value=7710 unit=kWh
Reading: value=648.3 unit=kWh
